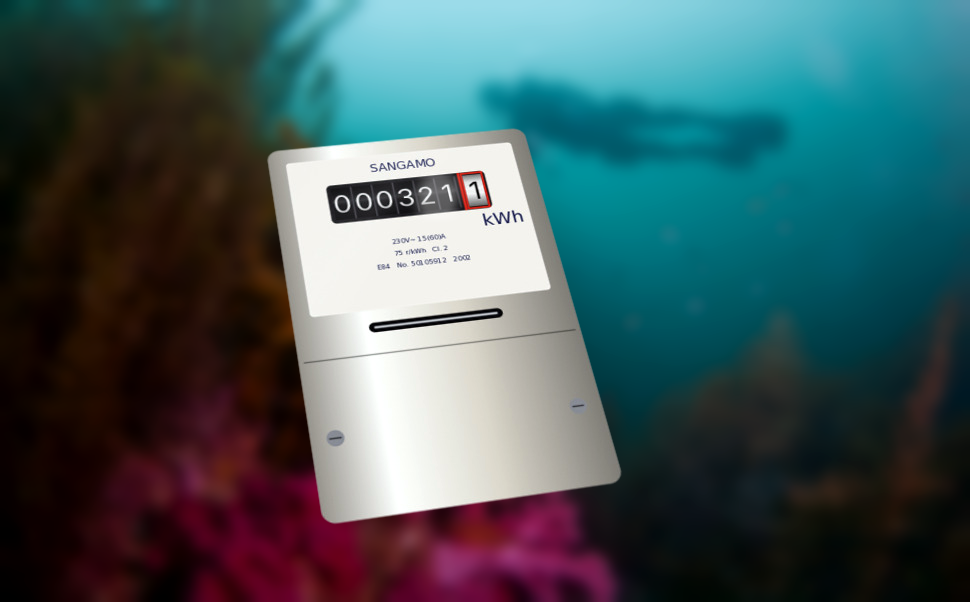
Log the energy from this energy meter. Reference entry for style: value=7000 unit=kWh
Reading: value=321.1 unit=kWh
